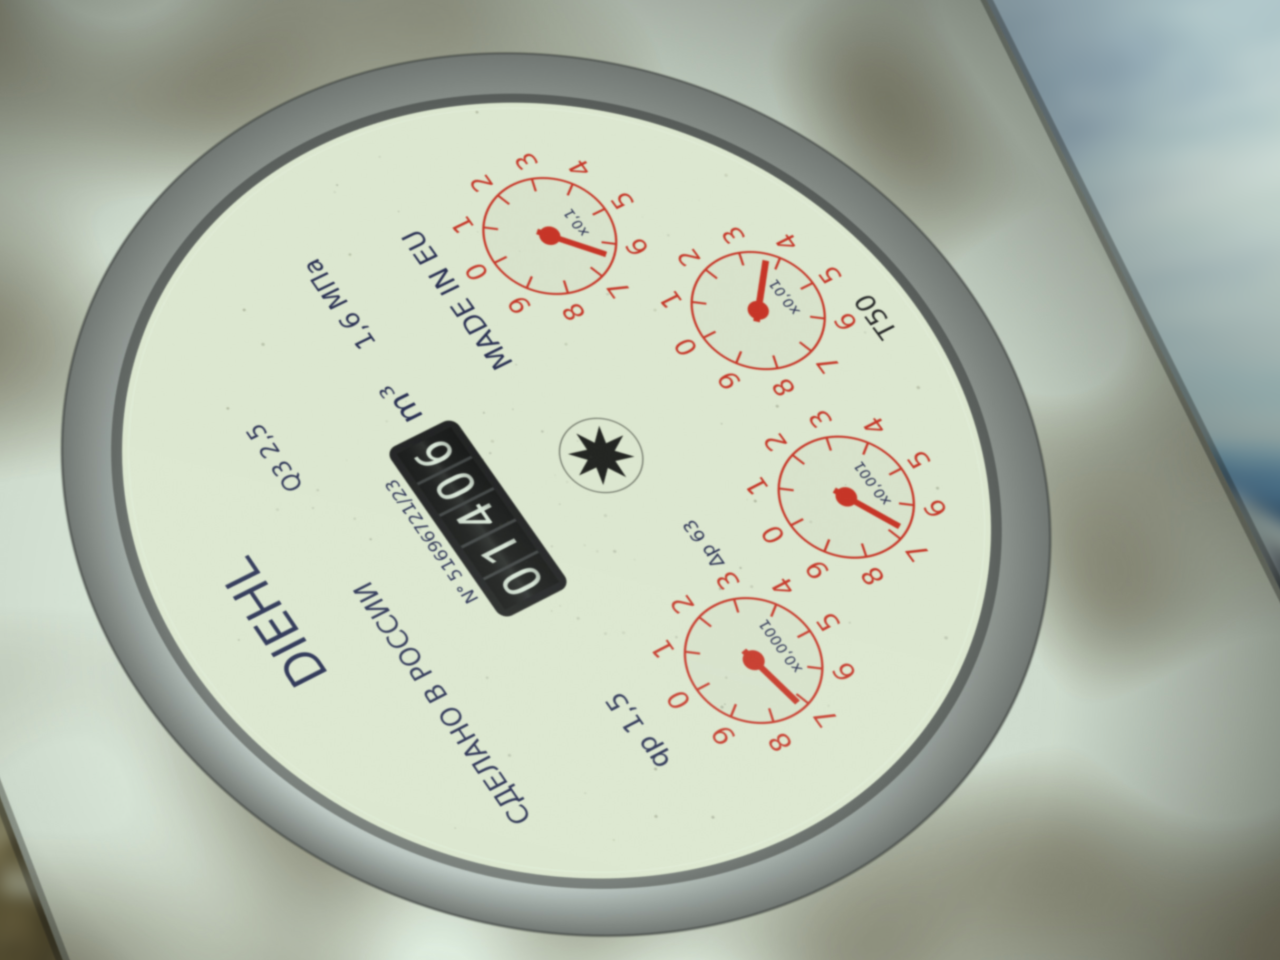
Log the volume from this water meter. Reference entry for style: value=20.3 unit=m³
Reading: value=1406.6367 unit=m³
